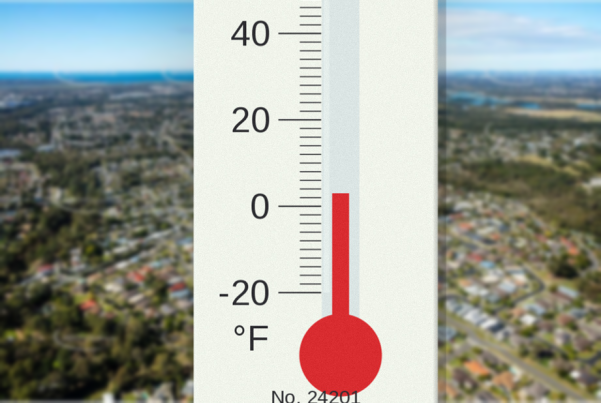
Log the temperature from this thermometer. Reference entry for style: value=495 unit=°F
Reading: value=3 unit=°F
